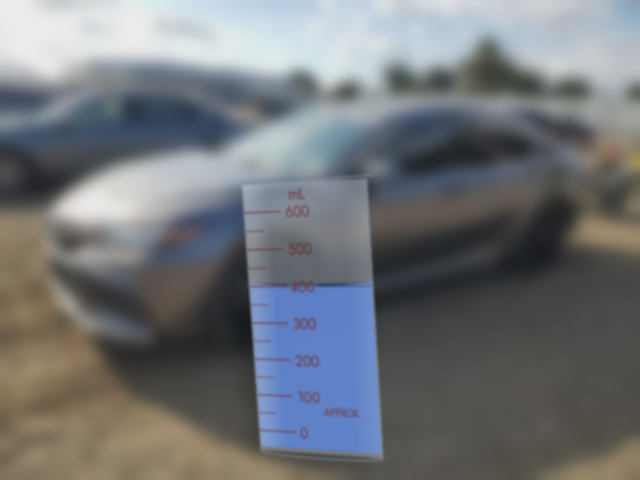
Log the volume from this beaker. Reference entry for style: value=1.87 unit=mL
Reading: value=400 unit=mL
